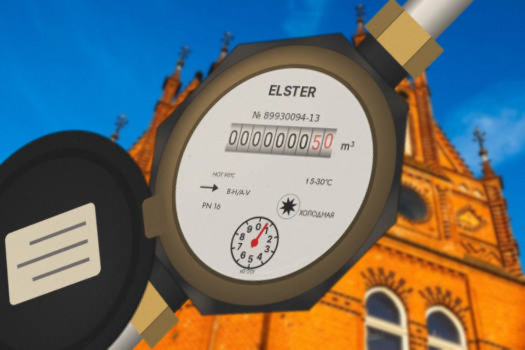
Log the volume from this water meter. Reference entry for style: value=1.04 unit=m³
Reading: value=0.500 unit=m³
